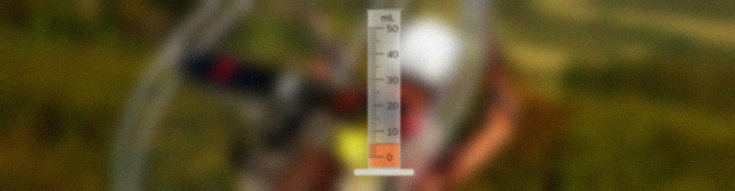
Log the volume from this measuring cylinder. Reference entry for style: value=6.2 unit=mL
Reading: value=5 unit=mL
